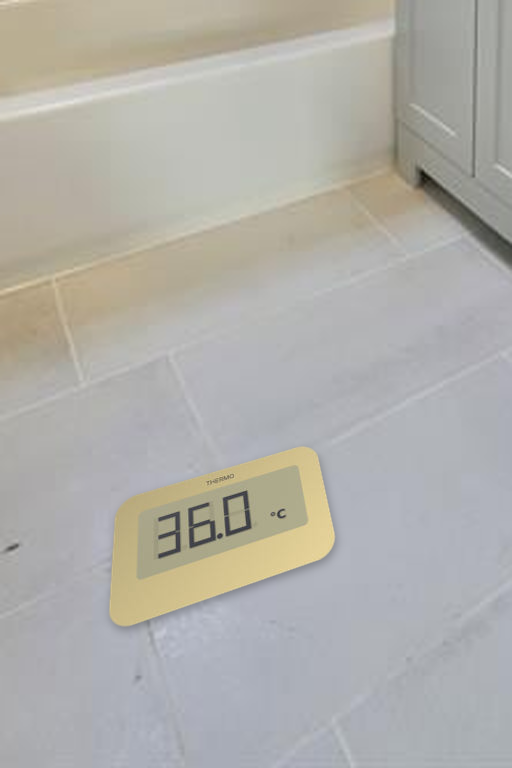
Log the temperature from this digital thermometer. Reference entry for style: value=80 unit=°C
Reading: value=36.0 unit=°C
